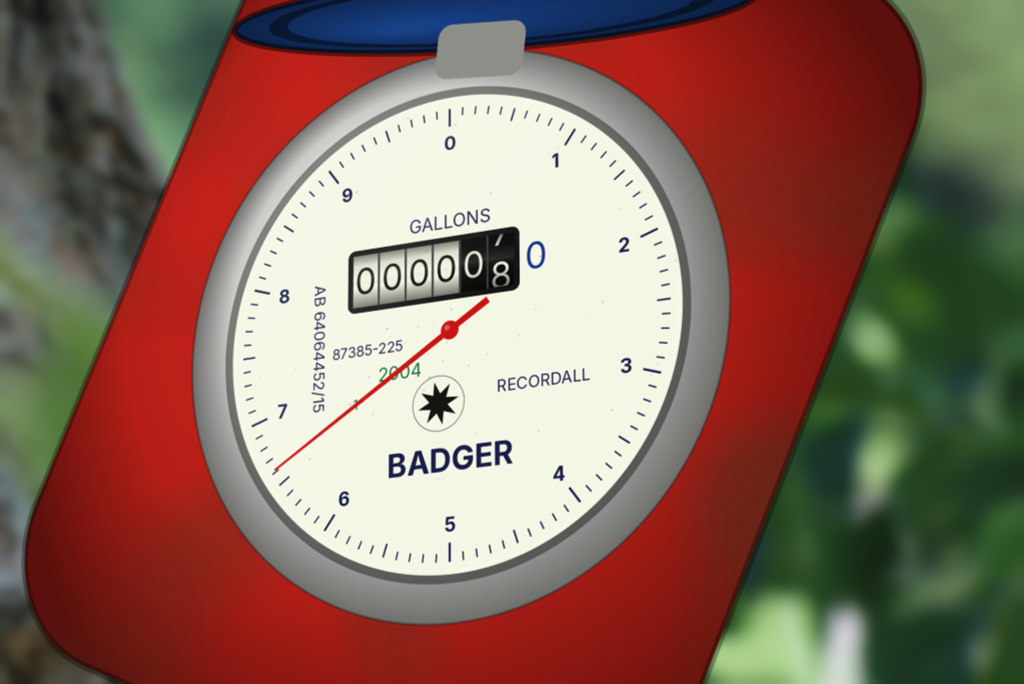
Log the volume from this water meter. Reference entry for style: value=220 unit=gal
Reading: value=76.6 unit=gal
